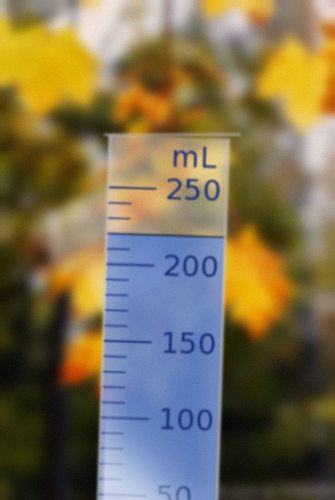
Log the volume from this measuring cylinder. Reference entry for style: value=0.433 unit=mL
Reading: value=220 unit=mL
